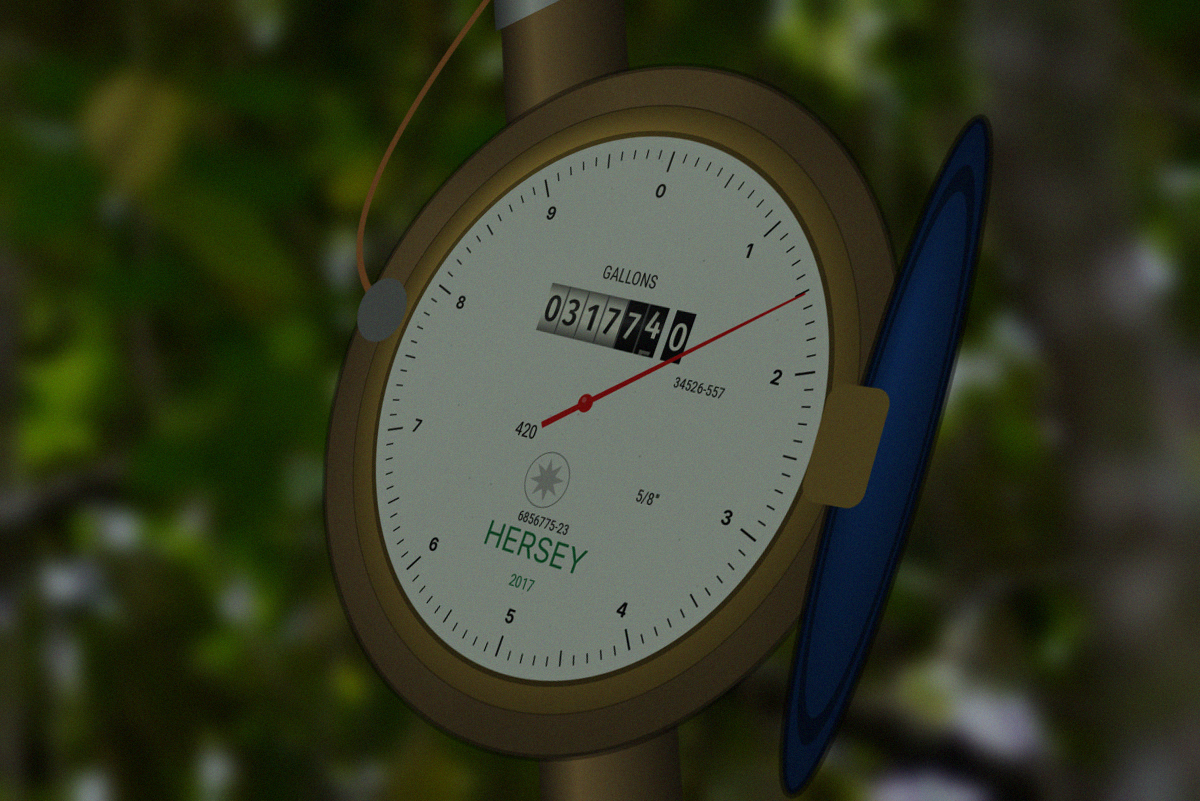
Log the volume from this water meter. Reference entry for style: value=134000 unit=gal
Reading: value=317741.5 unit=gal
